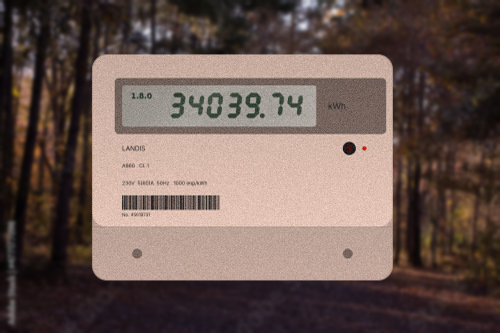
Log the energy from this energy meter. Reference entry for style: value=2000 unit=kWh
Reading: value=34039.74 unit=kWh
